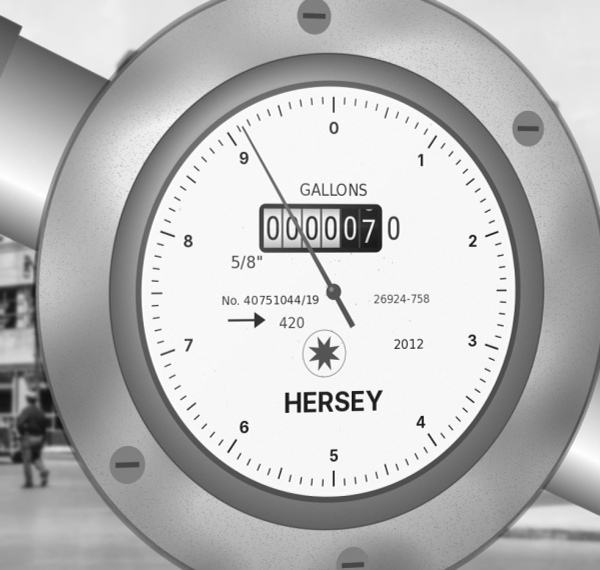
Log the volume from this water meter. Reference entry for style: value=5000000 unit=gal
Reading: value=69.1 unit=gal
